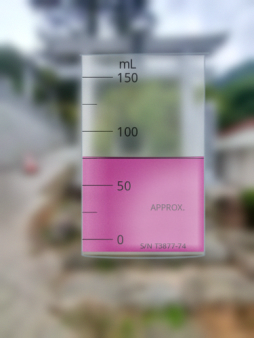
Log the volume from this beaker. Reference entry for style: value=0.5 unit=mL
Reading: value=75 unit=mL
